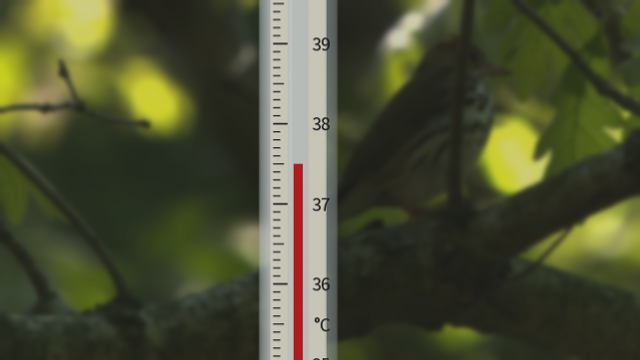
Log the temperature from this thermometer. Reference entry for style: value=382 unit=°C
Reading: value=37.5 unit=°C
